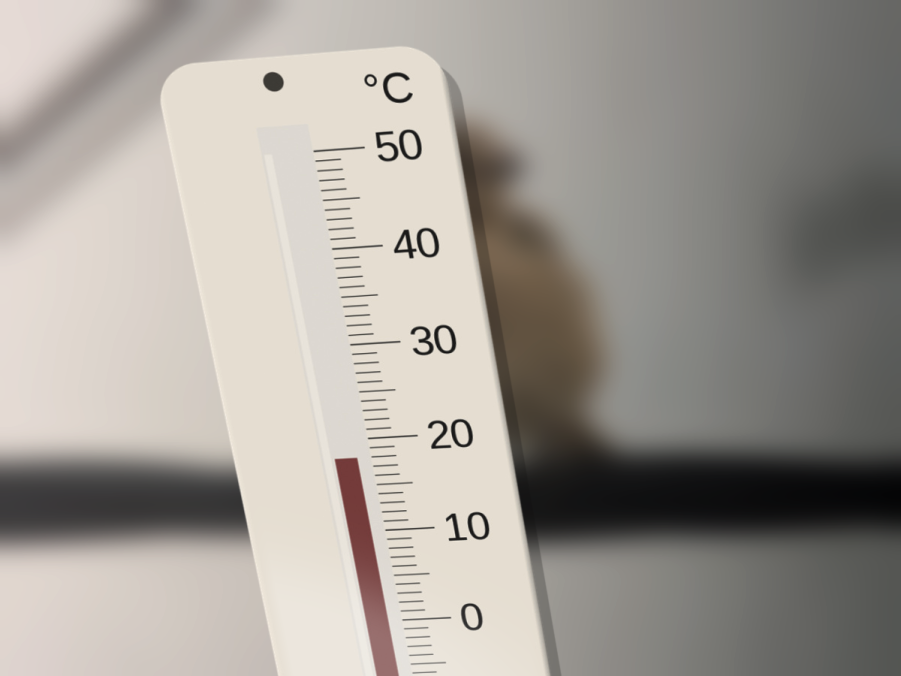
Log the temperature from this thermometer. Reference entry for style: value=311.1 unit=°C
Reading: value=18 unit=°C
